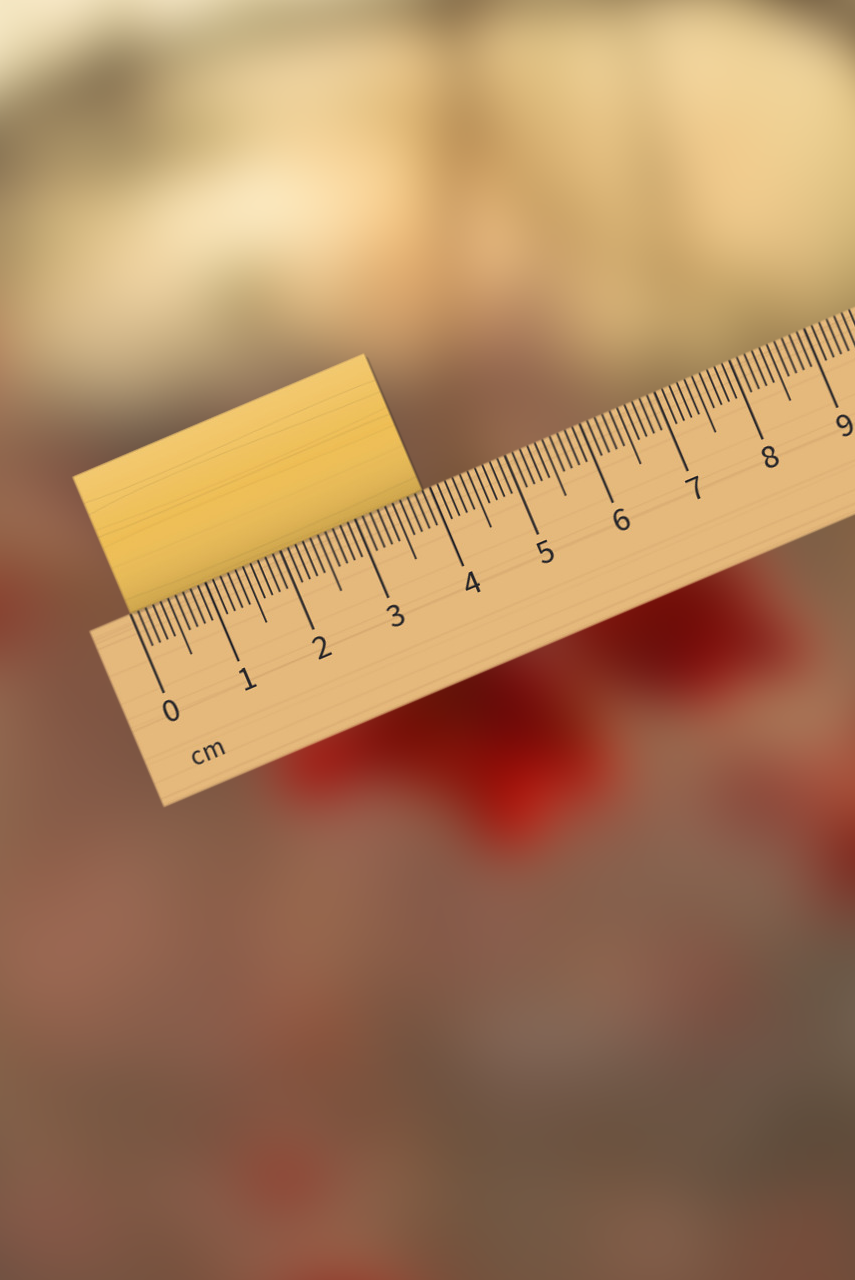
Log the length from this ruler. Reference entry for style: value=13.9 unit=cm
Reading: value=3.9 unit=cm
